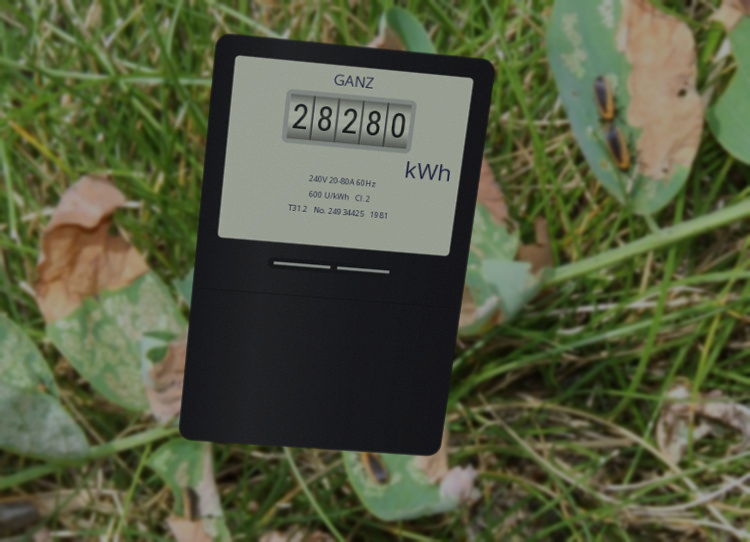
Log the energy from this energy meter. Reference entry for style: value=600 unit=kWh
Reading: value=28280 unit=kWh
